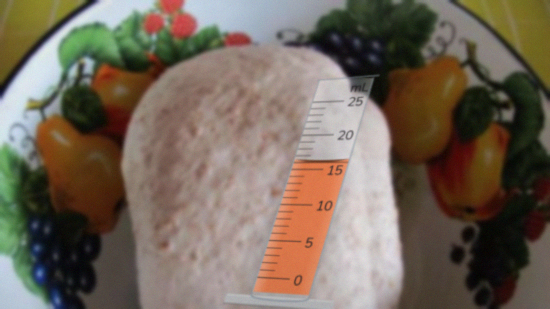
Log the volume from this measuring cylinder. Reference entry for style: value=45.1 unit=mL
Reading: value=16 unit=mL
